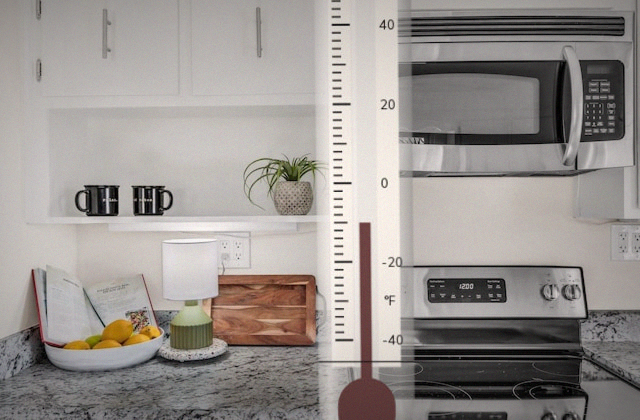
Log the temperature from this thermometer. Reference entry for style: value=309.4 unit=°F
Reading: value=-10 unit=°F
